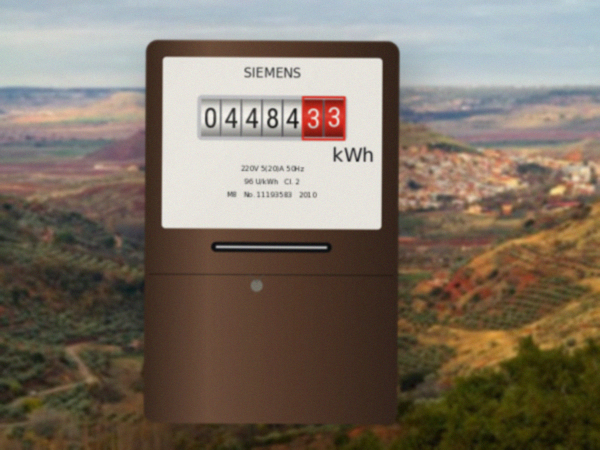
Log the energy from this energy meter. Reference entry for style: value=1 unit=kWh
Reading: value=4484.33 unit=kWh
